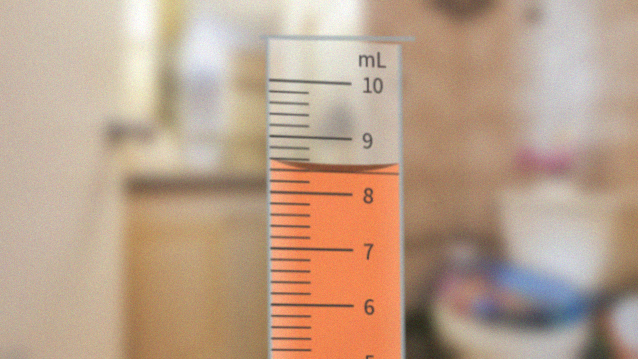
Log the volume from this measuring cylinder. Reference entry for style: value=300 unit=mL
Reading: value=8.4 unit=mL
